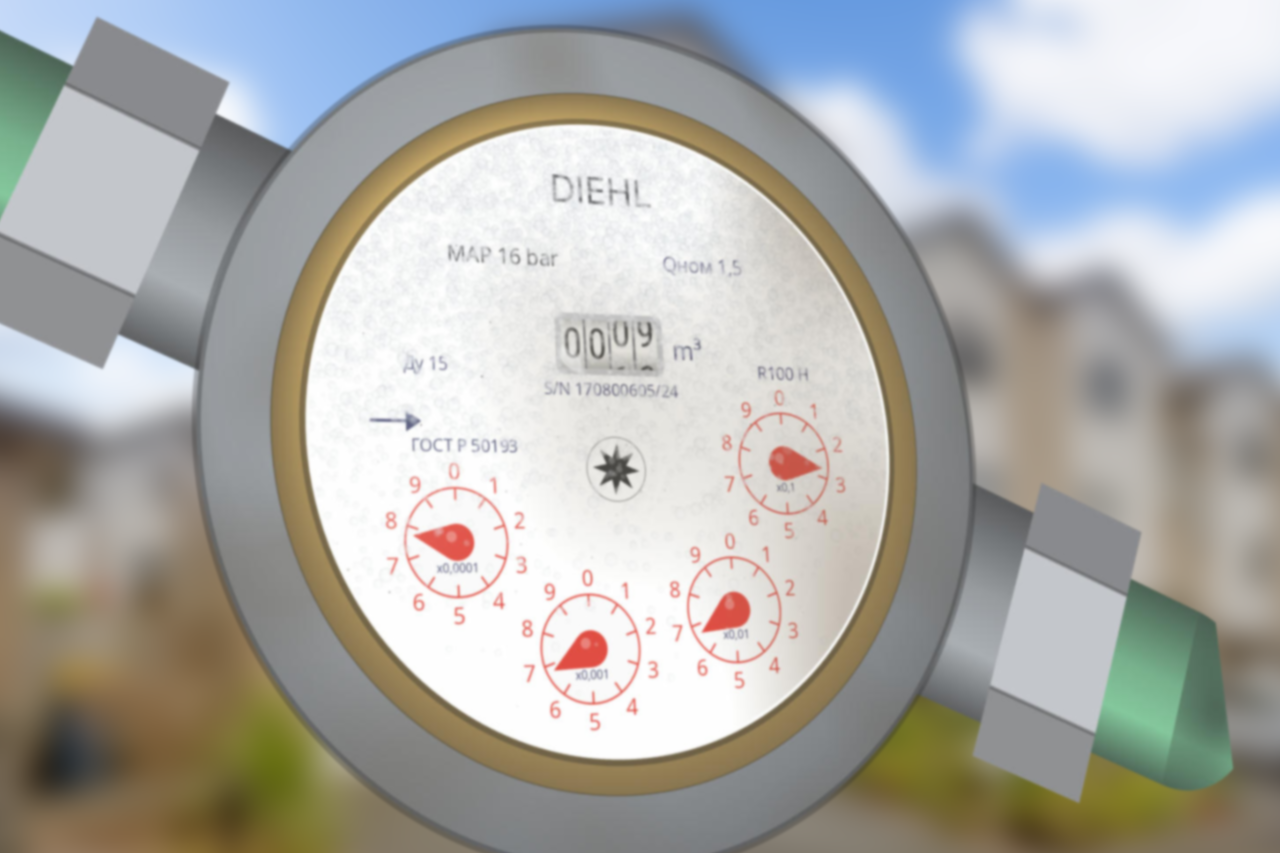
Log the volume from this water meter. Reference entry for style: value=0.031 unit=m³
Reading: value=9.2667 unit=m³
